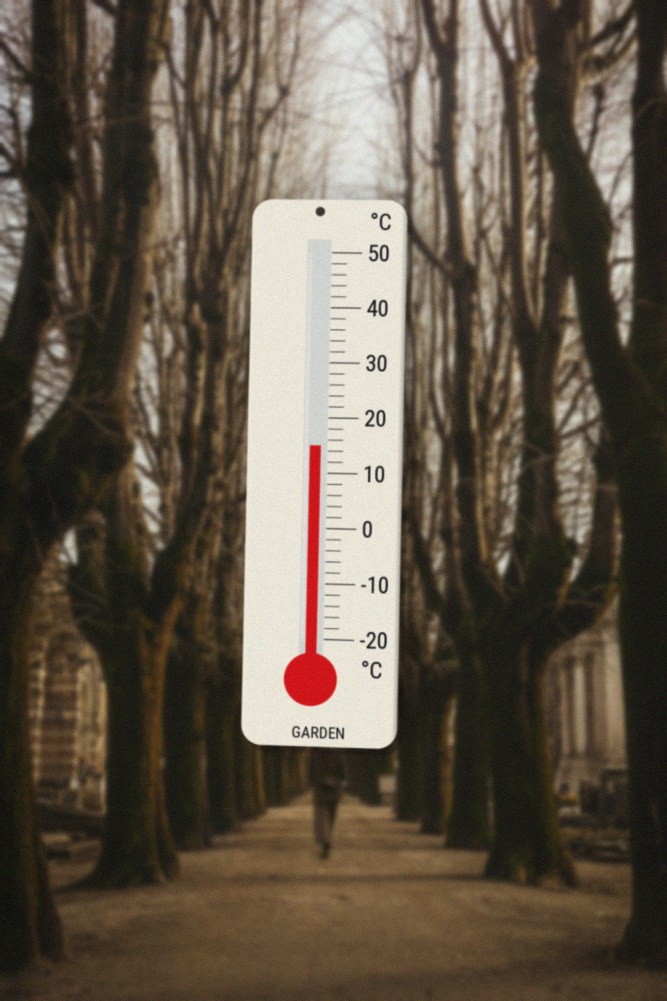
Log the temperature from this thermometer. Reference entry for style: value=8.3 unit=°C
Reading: value=15 unit=°C
